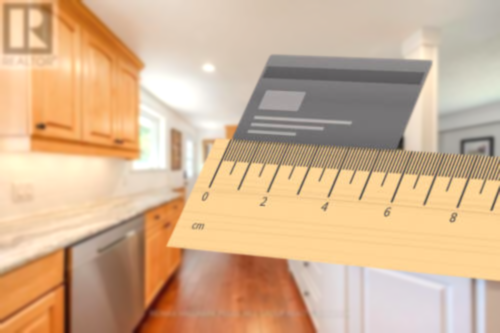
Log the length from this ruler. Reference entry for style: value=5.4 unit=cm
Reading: value=5.5 unit=cm
